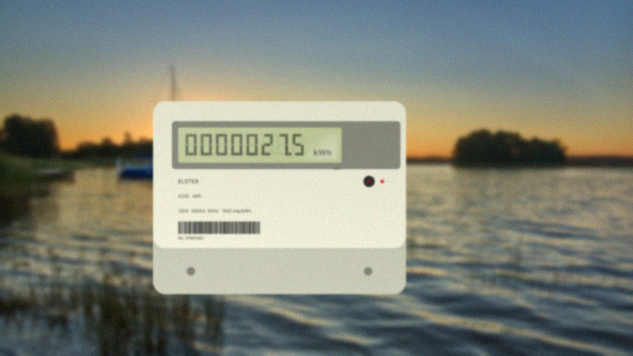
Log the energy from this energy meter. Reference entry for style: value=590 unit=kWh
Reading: value=27.5 unit=kWh
